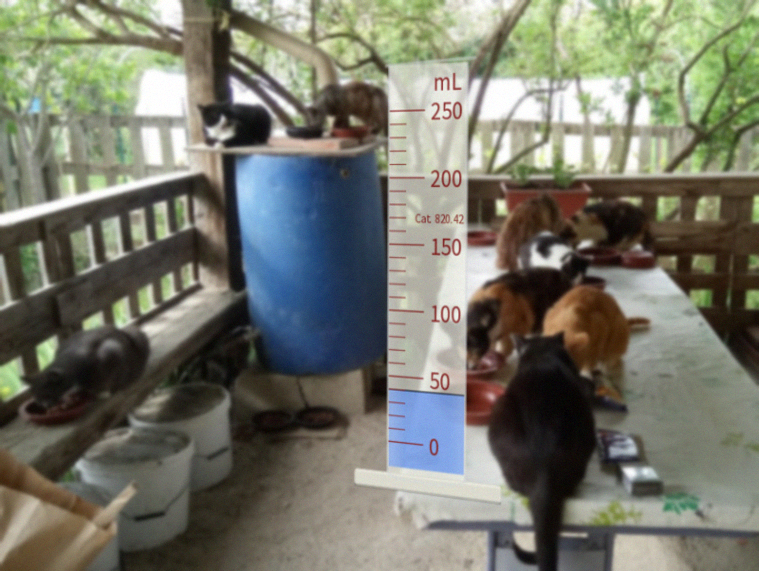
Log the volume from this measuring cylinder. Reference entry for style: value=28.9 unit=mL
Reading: value=40 unit=mL
